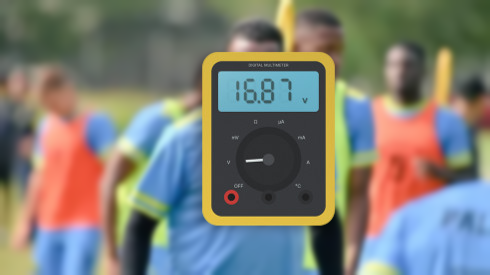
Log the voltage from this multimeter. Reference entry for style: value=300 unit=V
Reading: value=16.87 unit=V
